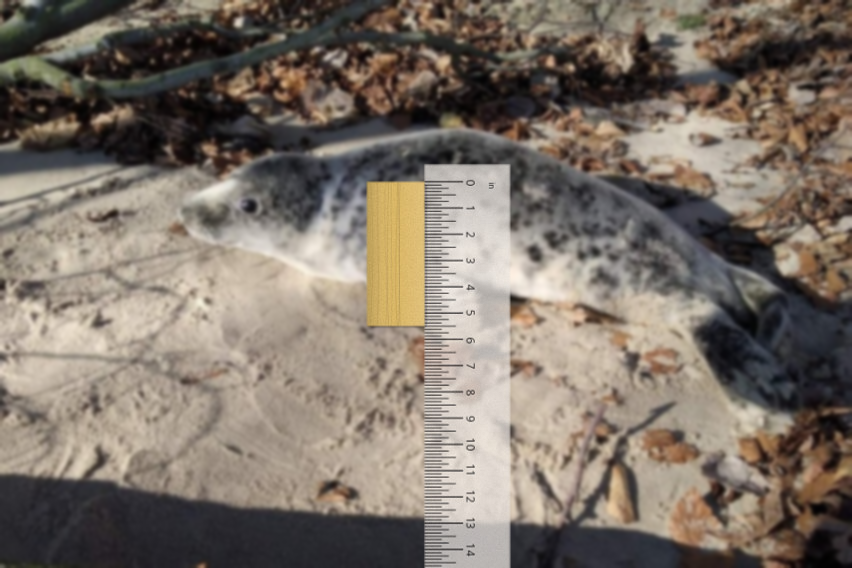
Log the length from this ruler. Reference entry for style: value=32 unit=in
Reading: value=5.5 unit=in
